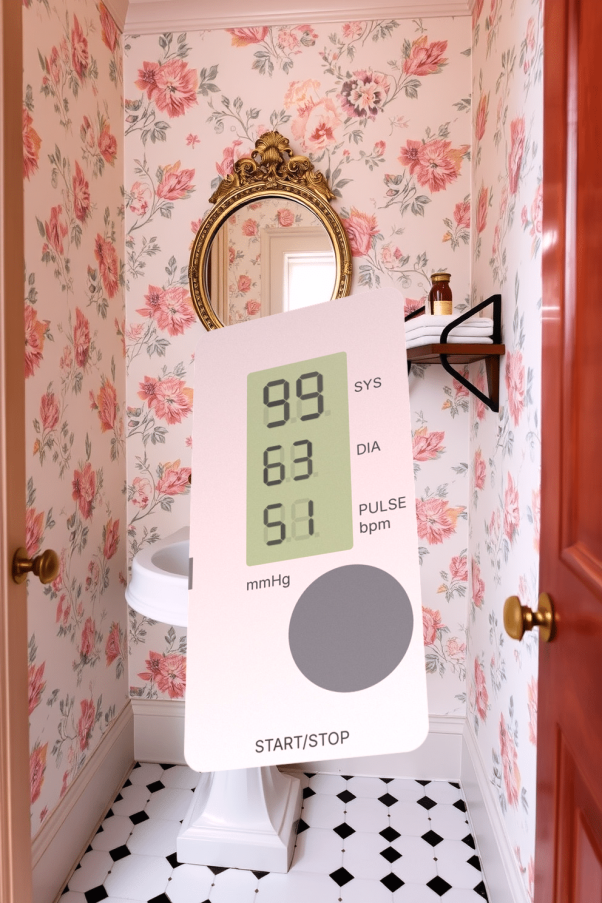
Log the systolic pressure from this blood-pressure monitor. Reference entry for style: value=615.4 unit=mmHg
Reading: value=99 unit=mmHg
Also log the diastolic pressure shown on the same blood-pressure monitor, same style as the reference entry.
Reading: value=63 unit=mmHg
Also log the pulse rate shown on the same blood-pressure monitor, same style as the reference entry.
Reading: value=51 unit=bpm
